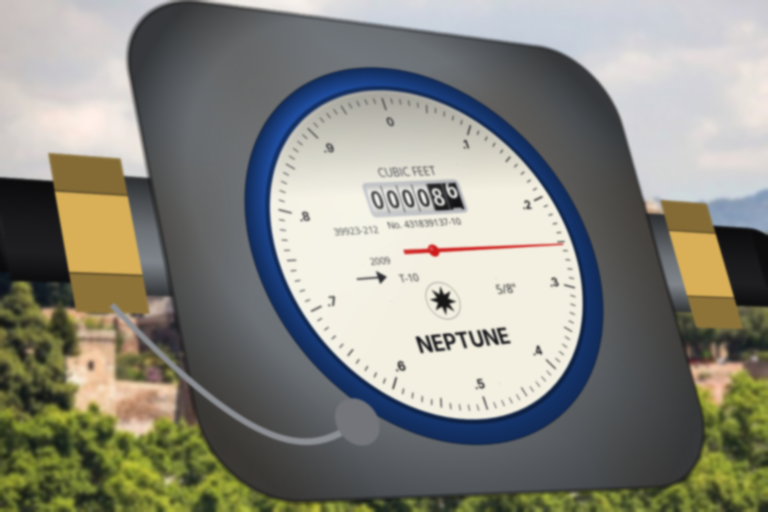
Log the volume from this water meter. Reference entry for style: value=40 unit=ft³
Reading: value=86.25 unit=ft³
